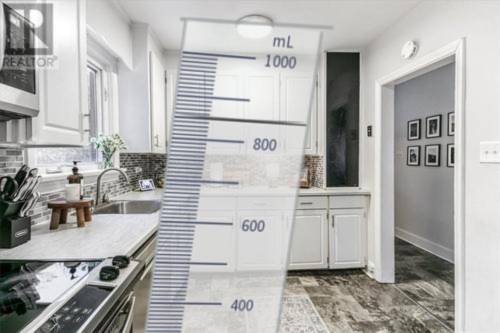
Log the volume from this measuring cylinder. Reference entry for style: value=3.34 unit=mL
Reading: value=850 unit=mL
